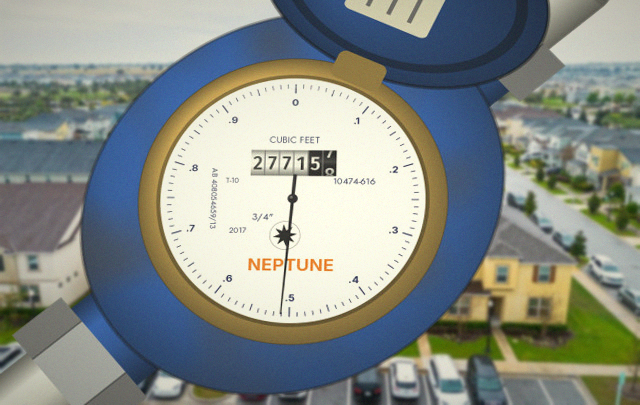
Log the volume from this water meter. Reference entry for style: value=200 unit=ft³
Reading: value=277157.51 unit=ft³
